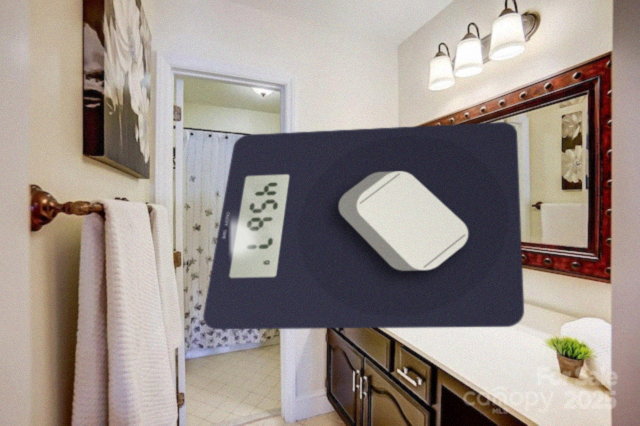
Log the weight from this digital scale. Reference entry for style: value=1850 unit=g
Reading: value=4567 unit=g
